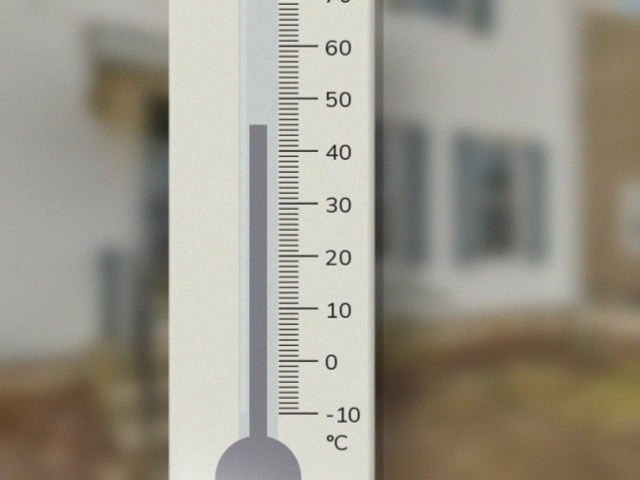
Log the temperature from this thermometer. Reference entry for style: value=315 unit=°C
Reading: value=45 unit=°C
